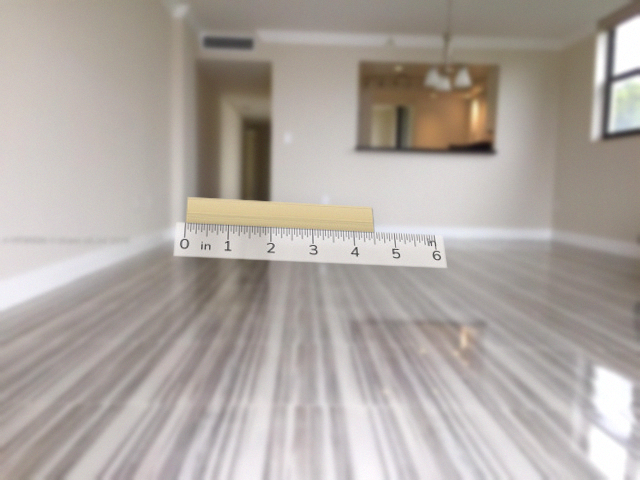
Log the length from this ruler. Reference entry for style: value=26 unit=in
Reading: value=4.5 unit=in
